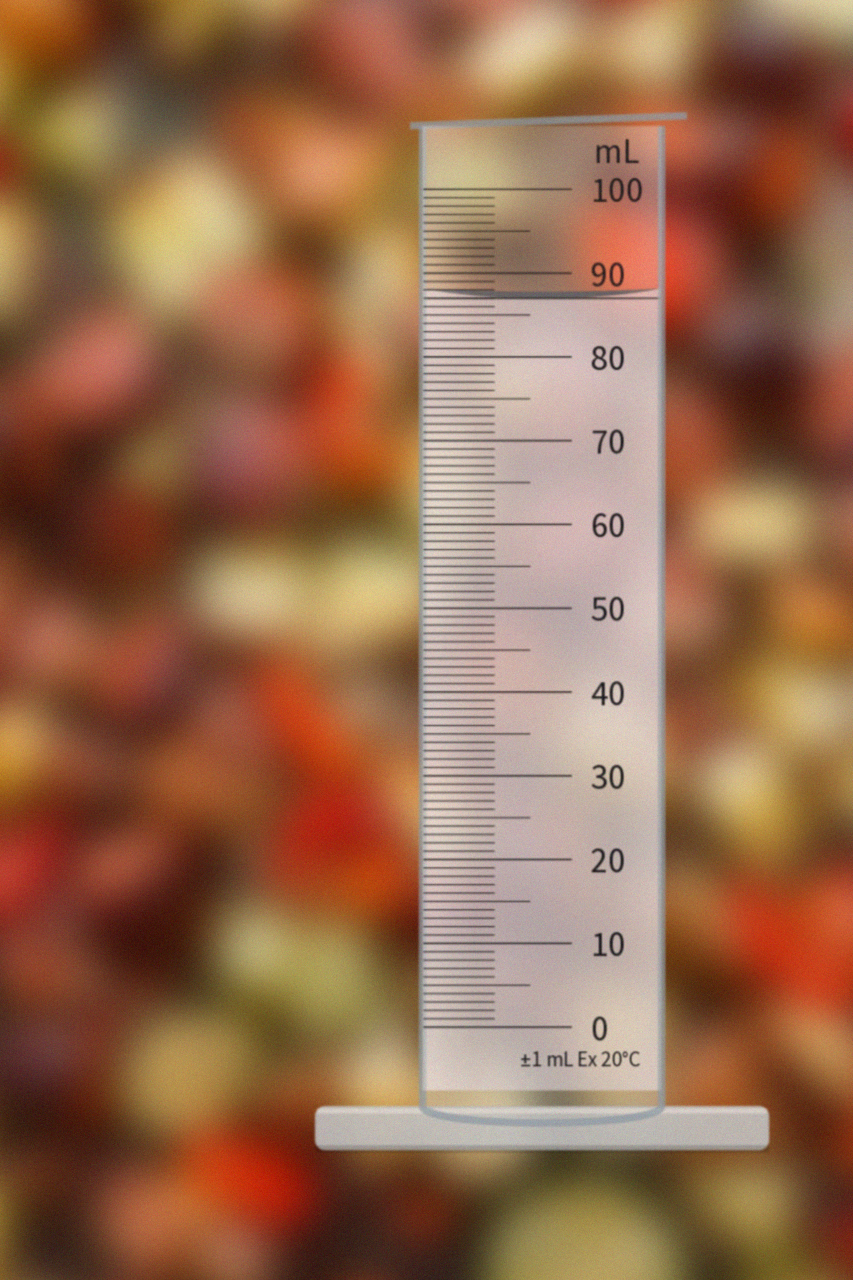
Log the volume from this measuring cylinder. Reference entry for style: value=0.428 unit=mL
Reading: value=87 unit=mL
